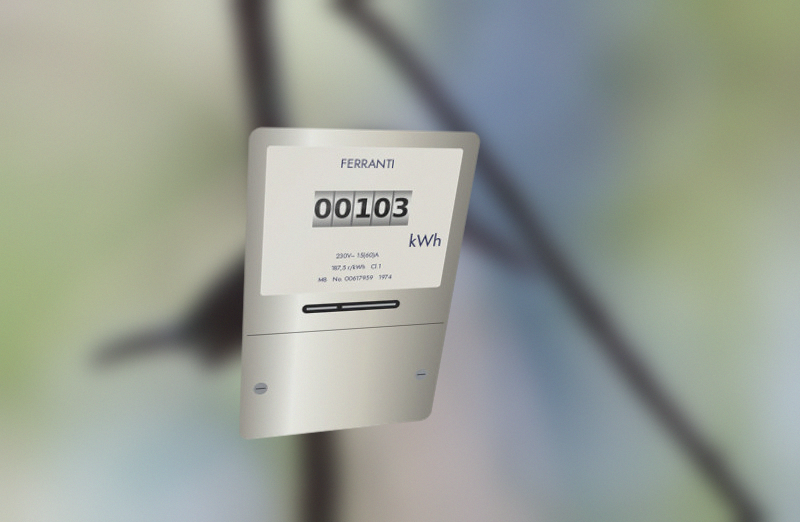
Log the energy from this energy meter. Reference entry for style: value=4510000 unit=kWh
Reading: value=103 unit=kWh
